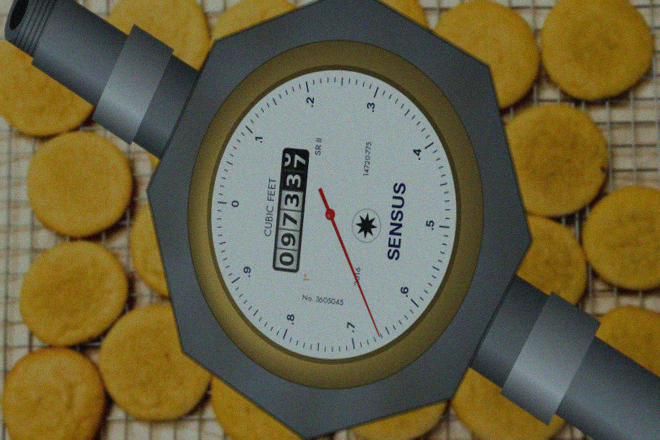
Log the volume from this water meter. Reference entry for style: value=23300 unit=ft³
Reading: value=97336.66 unit=ft³
